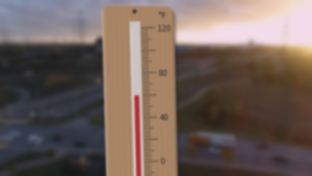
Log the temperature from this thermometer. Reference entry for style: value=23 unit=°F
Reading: value=60 unit=°F
